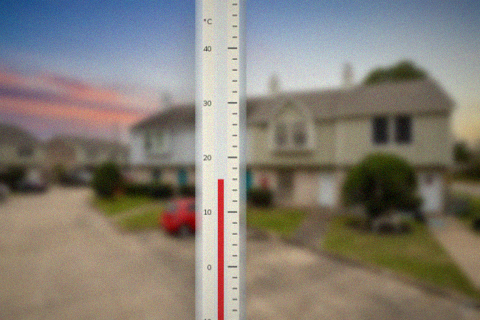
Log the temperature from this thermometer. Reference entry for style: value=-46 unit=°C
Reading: value=16 unit=°C
